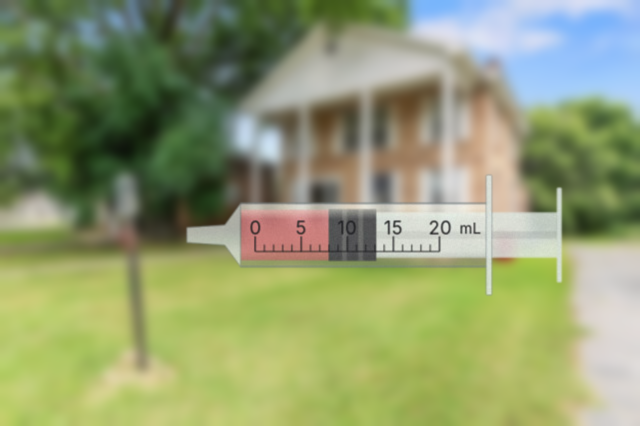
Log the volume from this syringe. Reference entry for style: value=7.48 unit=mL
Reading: value=8 unit=mL
